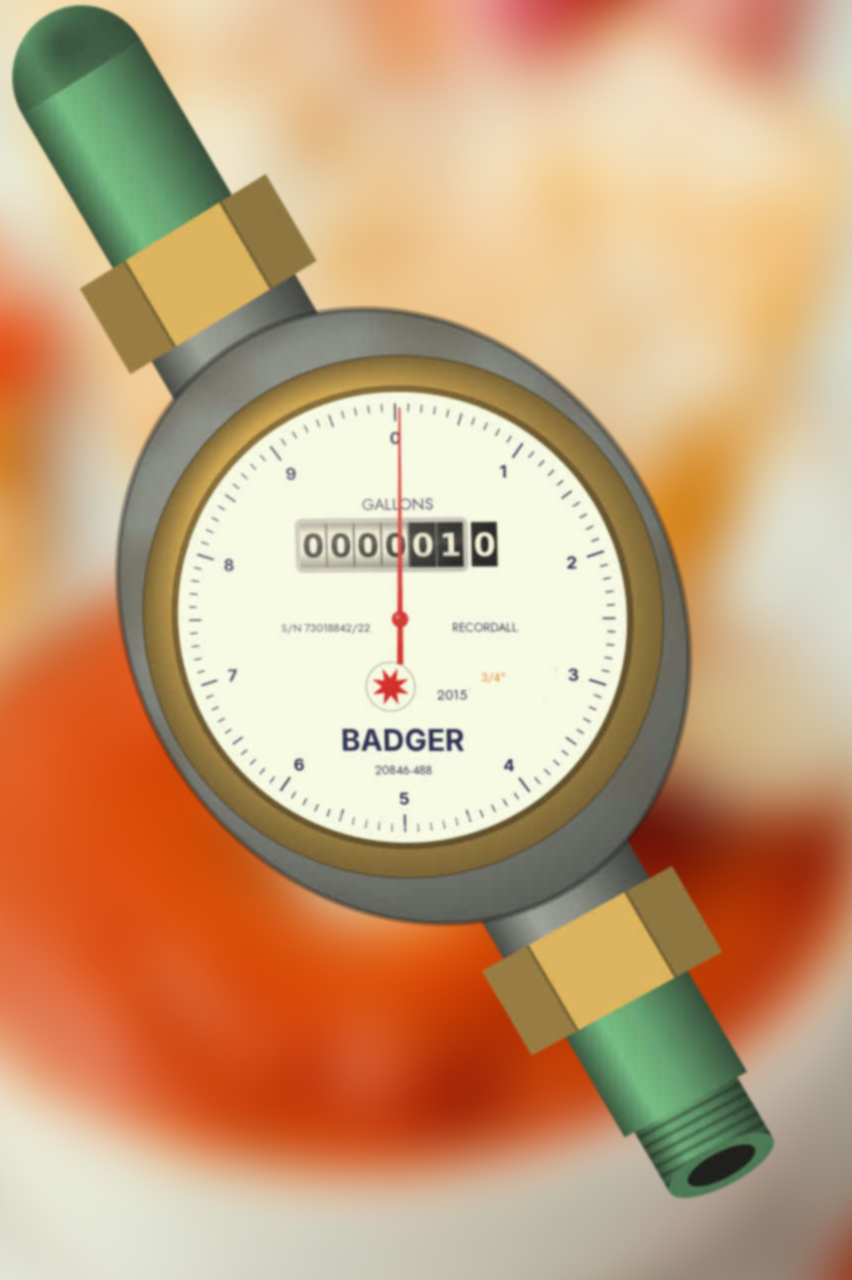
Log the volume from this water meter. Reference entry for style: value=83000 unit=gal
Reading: value=10.0 unit=gal
